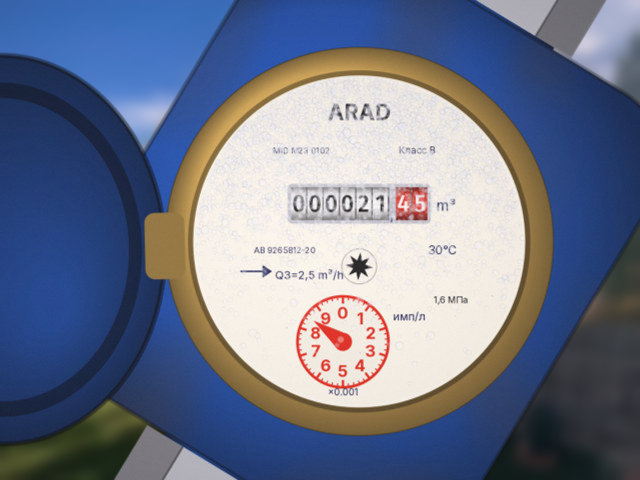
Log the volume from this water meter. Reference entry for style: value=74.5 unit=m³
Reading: value=21.458 unit=m³
